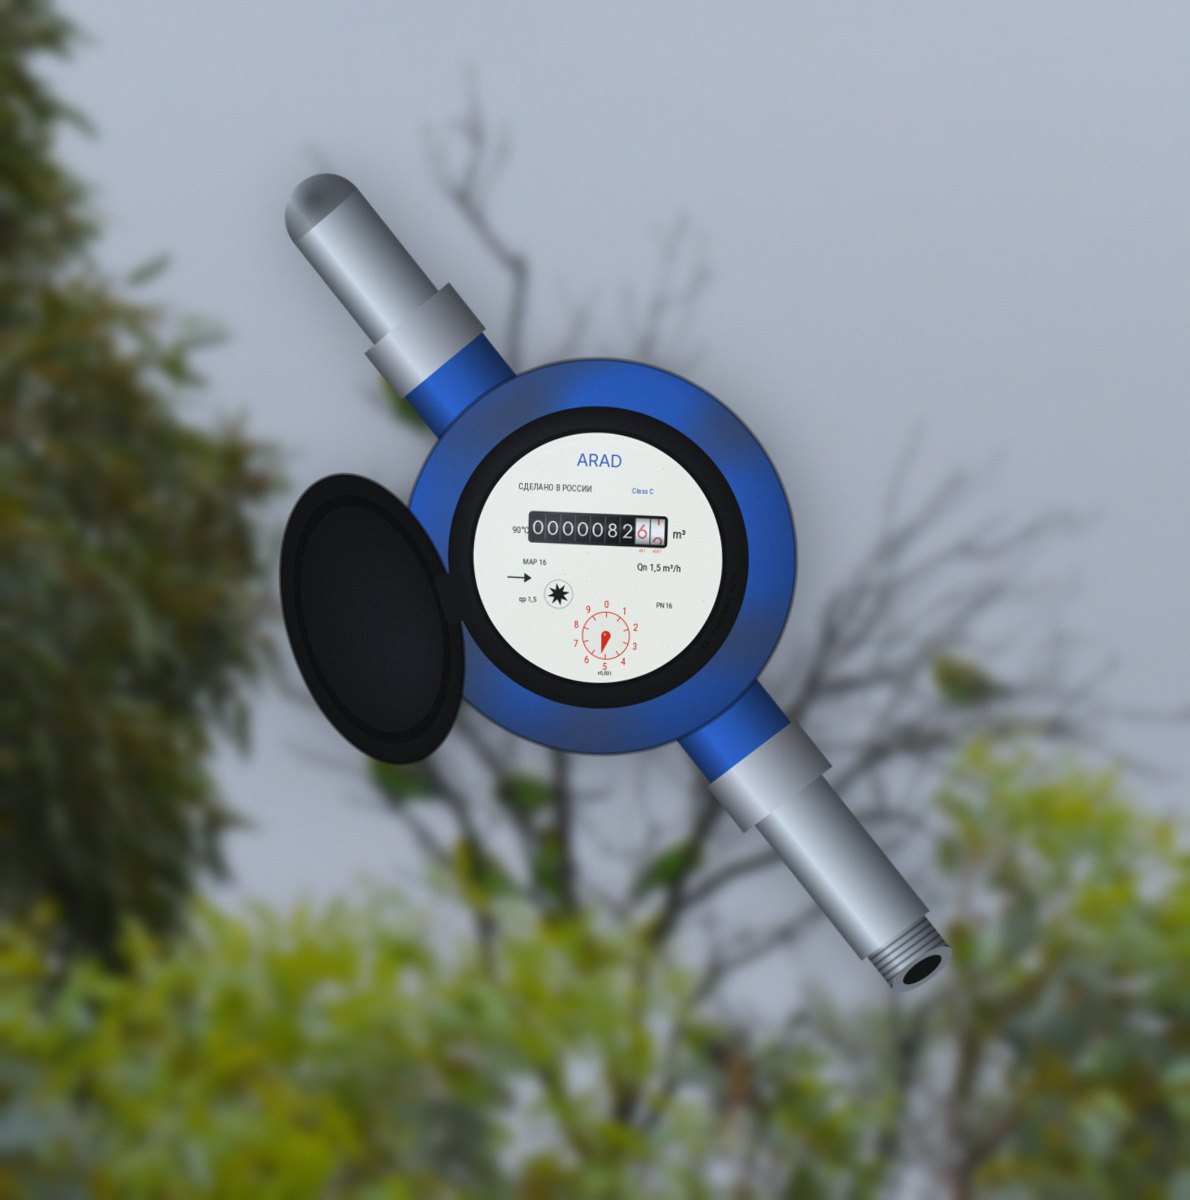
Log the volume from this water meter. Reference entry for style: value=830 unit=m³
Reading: value=82.615 unit=m³
